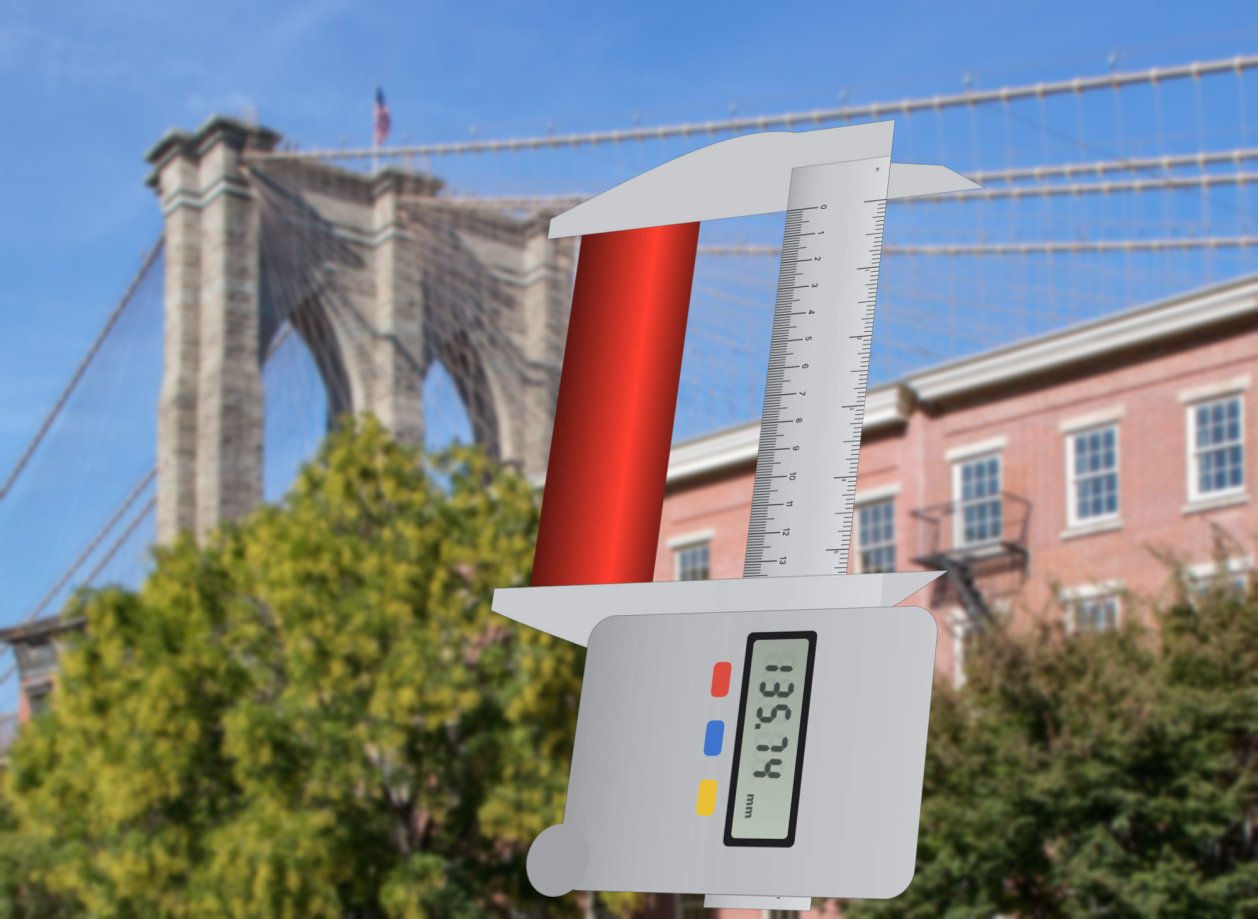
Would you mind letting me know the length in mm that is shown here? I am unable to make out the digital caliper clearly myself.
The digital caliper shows 135.74 mm
